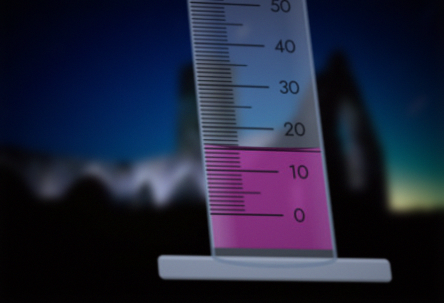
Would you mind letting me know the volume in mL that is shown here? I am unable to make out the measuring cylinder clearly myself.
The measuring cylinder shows 15 mL
